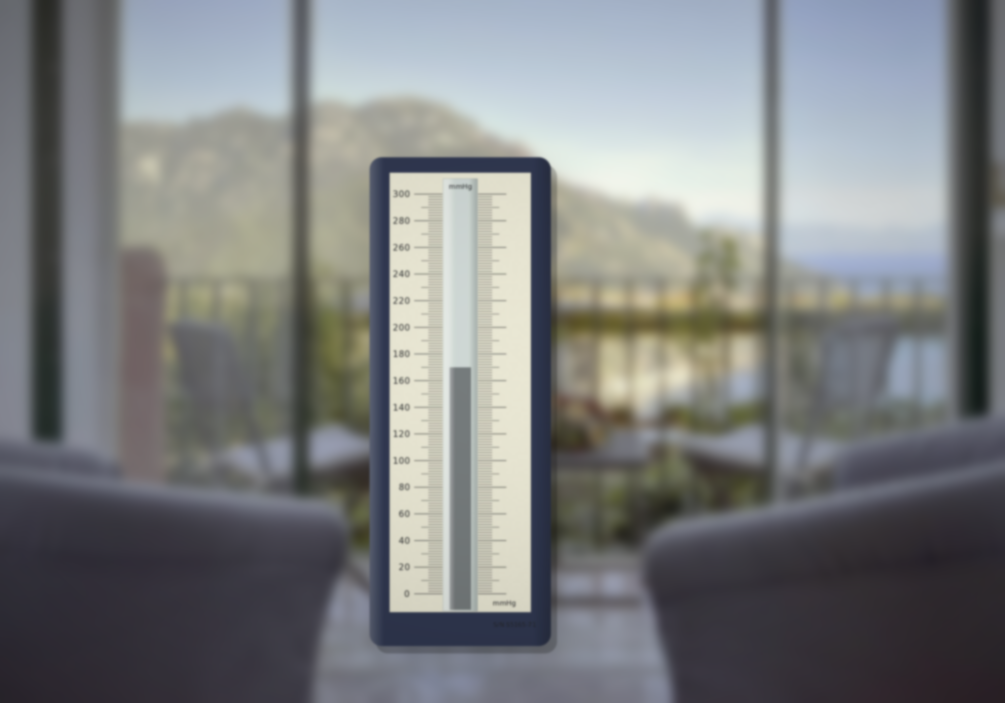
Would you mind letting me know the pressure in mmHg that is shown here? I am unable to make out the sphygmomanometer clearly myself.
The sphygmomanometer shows 170 mmHg
